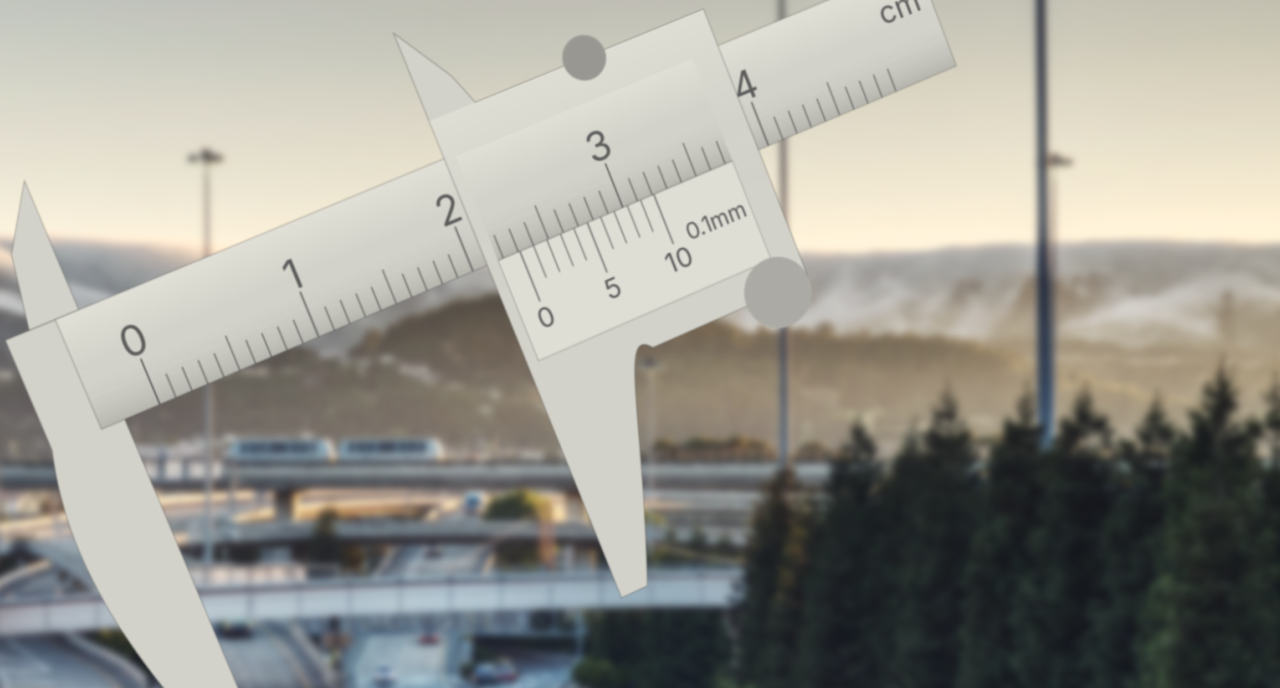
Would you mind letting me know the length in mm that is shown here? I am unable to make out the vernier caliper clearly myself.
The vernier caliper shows 23.1 mm
